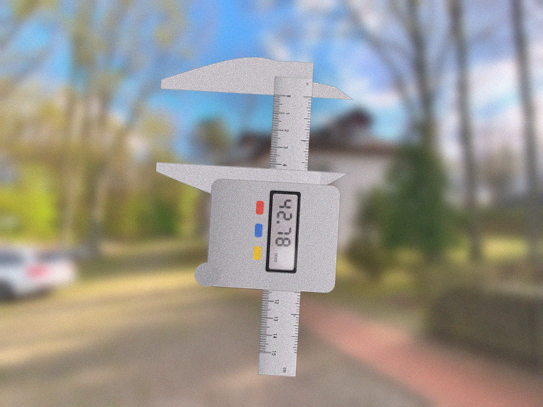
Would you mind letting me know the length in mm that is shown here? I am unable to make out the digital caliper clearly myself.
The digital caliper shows 42.78 mm
